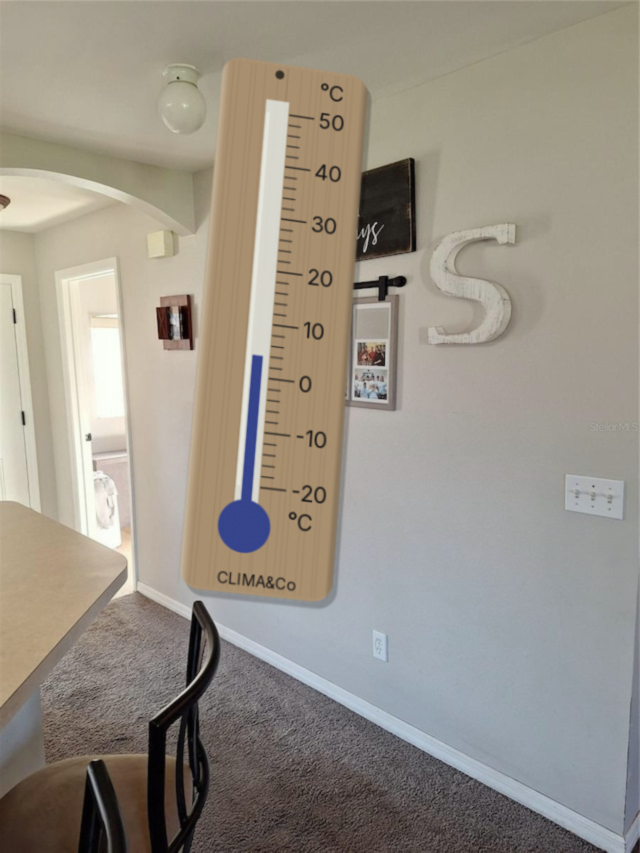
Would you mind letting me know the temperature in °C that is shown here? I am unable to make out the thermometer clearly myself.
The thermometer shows 4 °C
